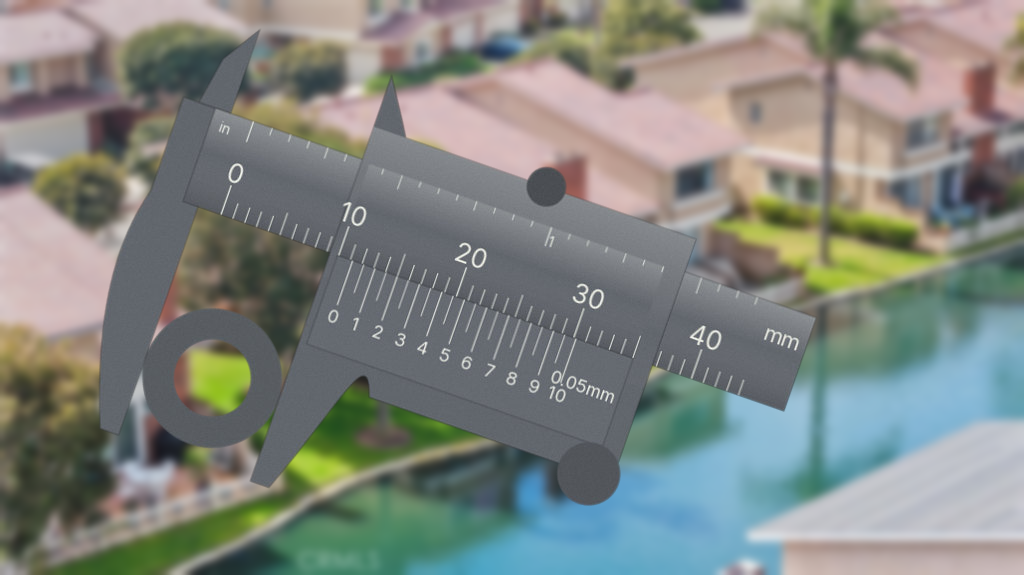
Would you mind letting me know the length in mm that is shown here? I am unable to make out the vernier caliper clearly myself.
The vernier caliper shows 11.2 mm
